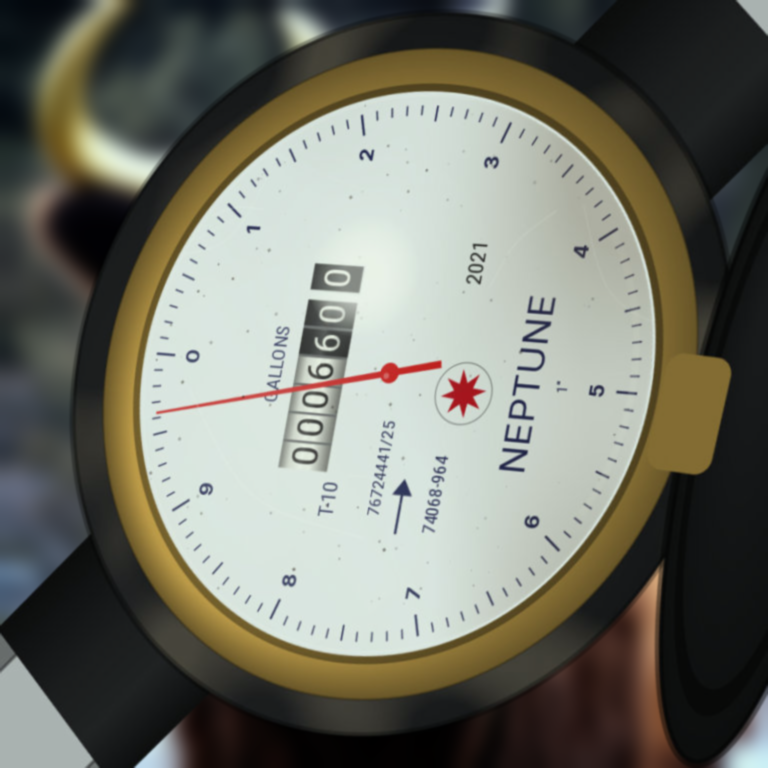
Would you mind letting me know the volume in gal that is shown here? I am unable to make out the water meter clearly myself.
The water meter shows 6599.6 gal
